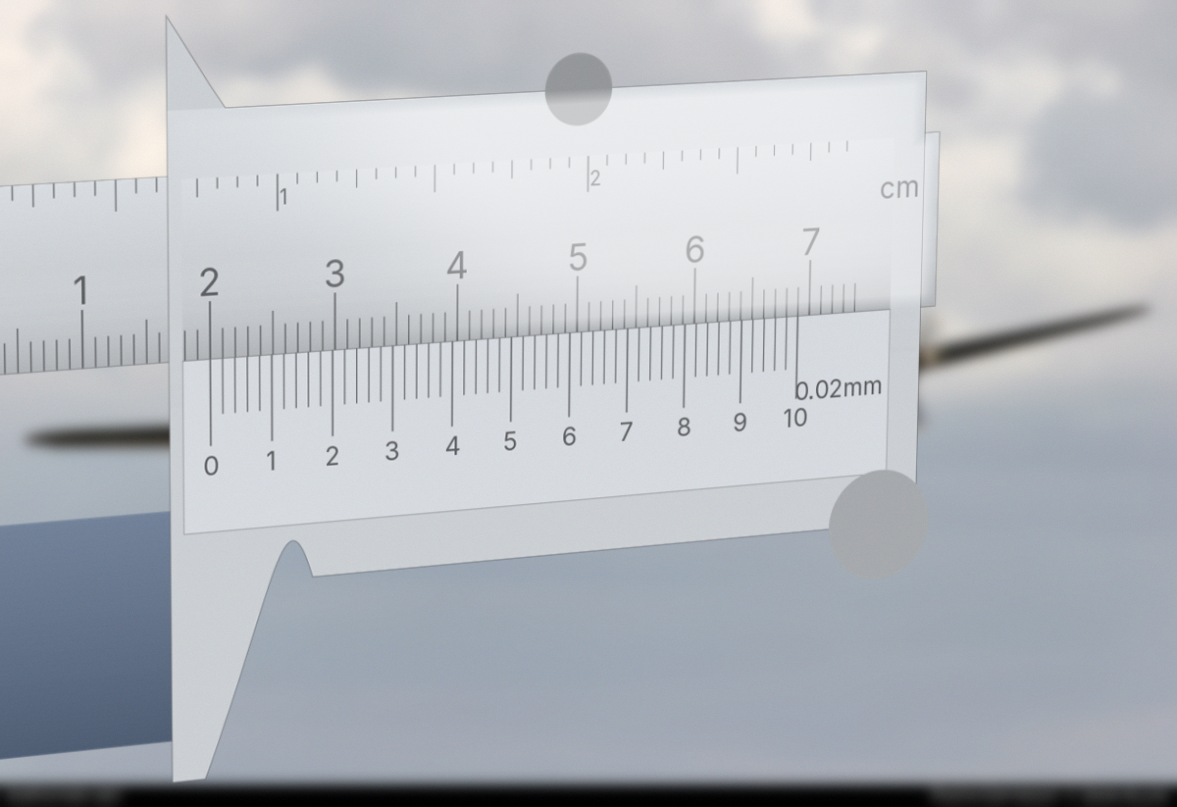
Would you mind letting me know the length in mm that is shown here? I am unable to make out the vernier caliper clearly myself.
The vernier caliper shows 20.0 mm
